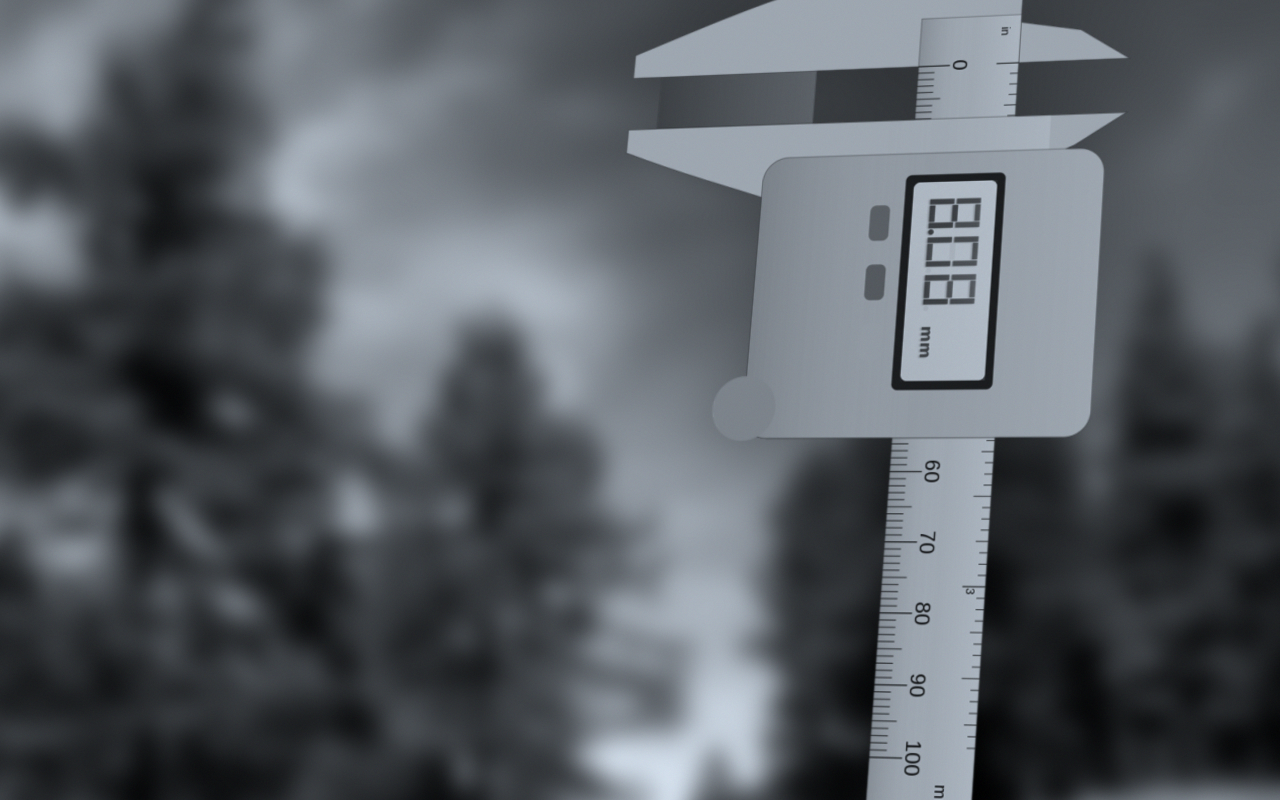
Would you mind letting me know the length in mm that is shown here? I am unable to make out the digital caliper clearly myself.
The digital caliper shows 8.08 mm
